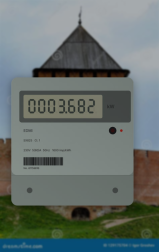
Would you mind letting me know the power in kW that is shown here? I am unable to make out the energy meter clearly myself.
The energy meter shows 3.682 kW
